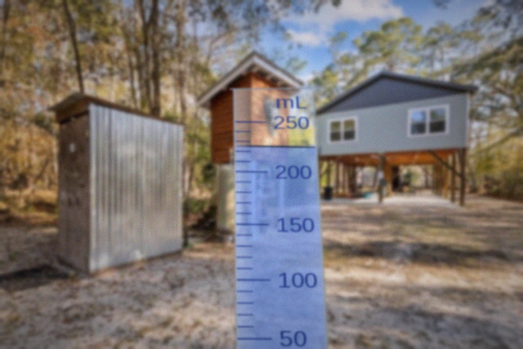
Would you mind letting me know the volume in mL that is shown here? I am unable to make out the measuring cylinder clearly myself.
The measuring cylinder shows 225 mL
